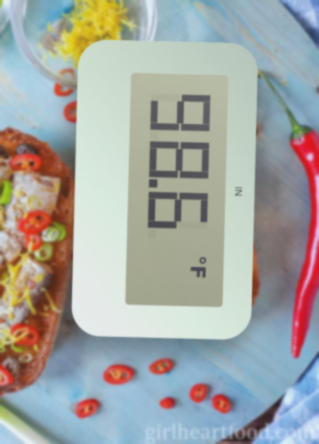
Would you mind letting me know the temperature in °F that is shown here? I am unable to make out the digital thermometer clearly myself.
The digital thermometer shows 98.6 °F
